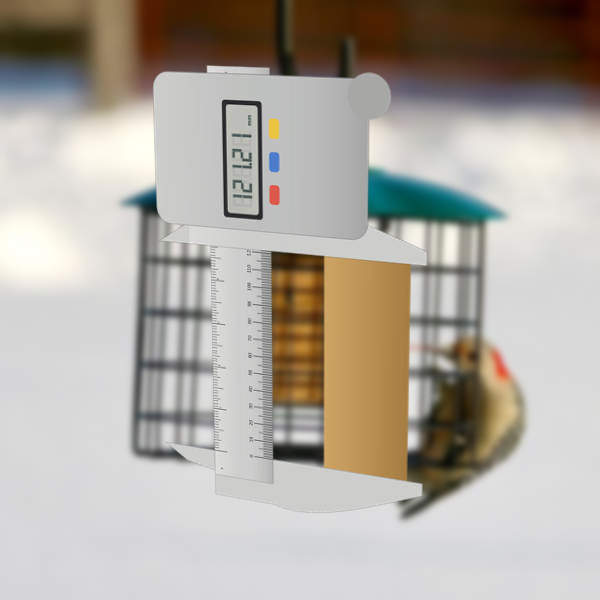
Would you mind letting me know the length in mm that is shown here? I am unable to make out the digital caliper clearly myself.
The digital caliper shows 121.21 mm
